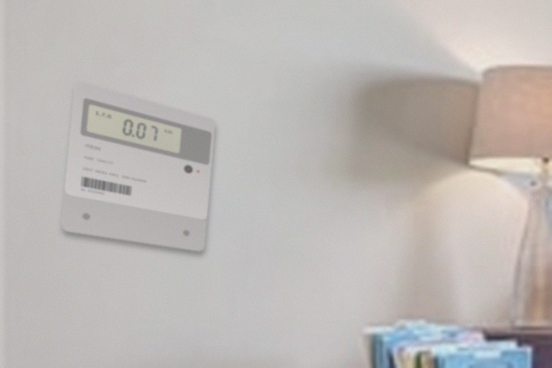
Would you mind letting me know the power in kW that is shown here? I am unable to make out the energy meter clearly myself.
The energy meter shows 0.07 kW
